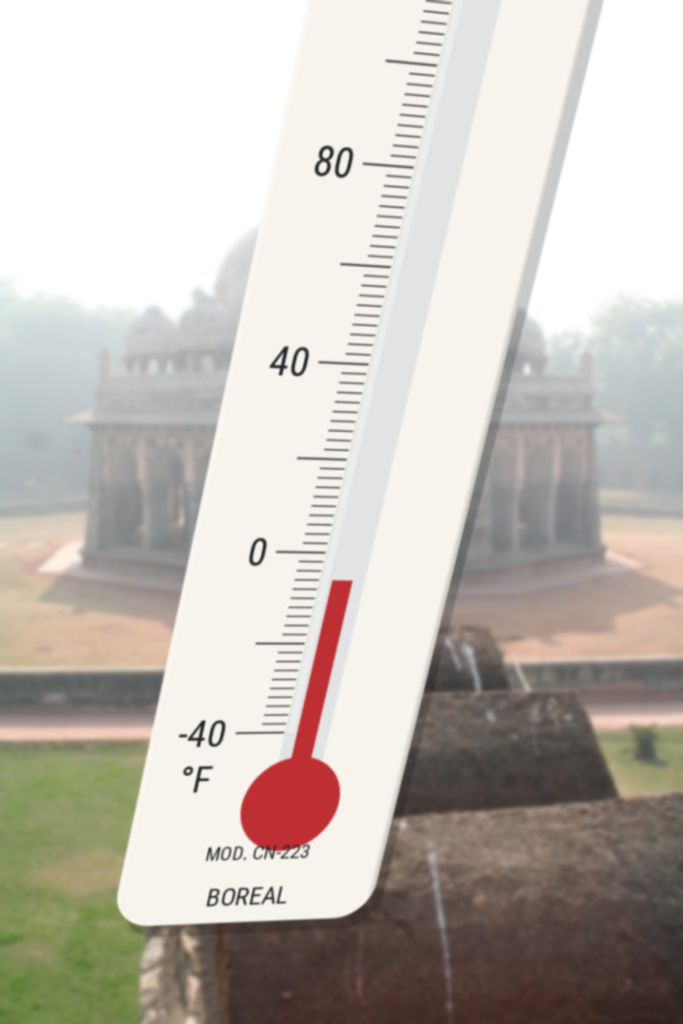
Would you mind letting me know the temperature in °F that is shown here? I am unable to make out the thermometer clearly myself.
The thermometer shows -6 °F
